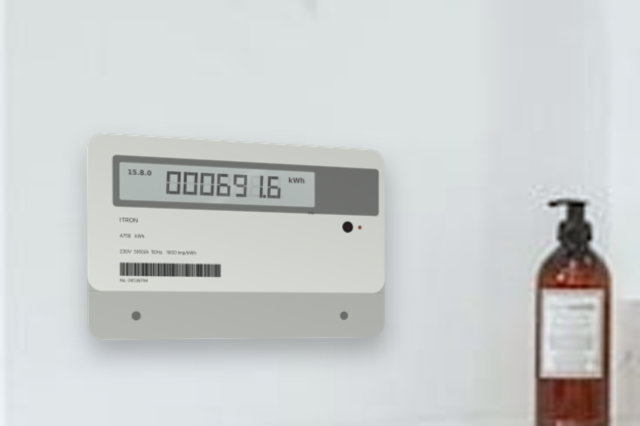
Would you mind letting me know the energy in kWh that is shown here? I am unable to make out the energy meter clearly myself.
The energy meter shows 691.6 kWh
